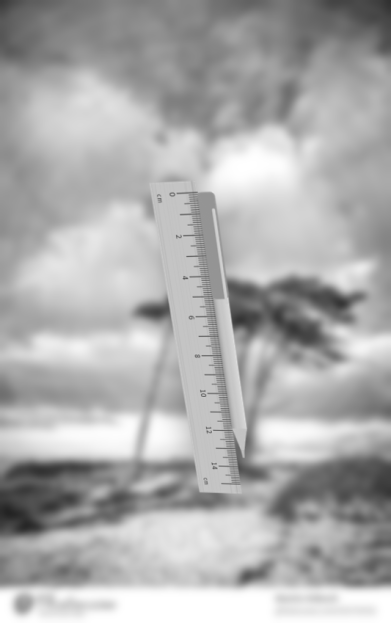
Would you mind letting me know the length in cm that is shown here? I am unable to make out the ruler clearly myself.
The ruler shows 13.5 cm
